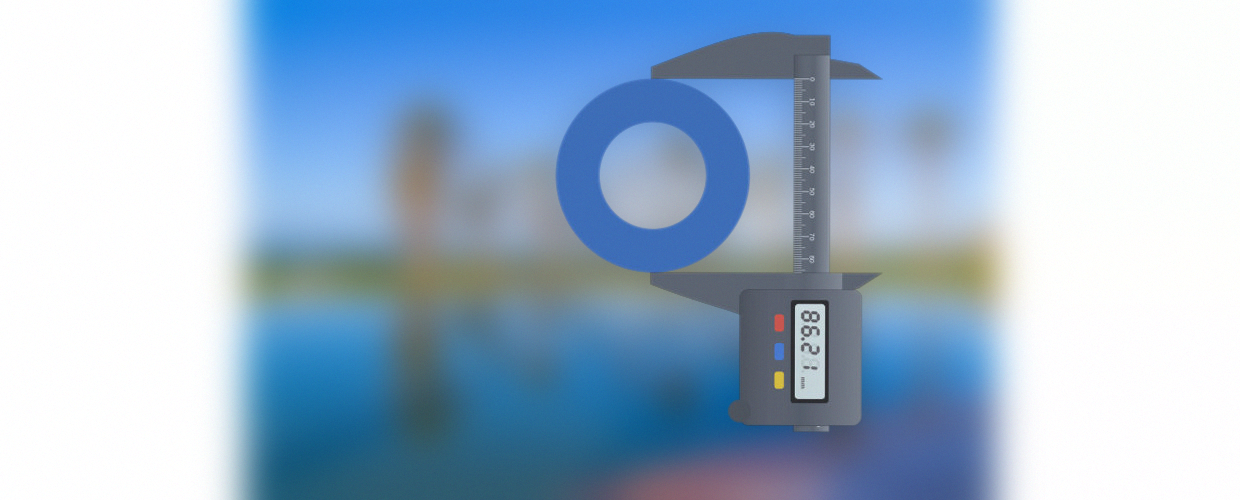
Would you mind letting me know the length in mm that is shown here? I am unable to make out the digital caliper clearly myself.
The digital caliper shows 86.21 mm
